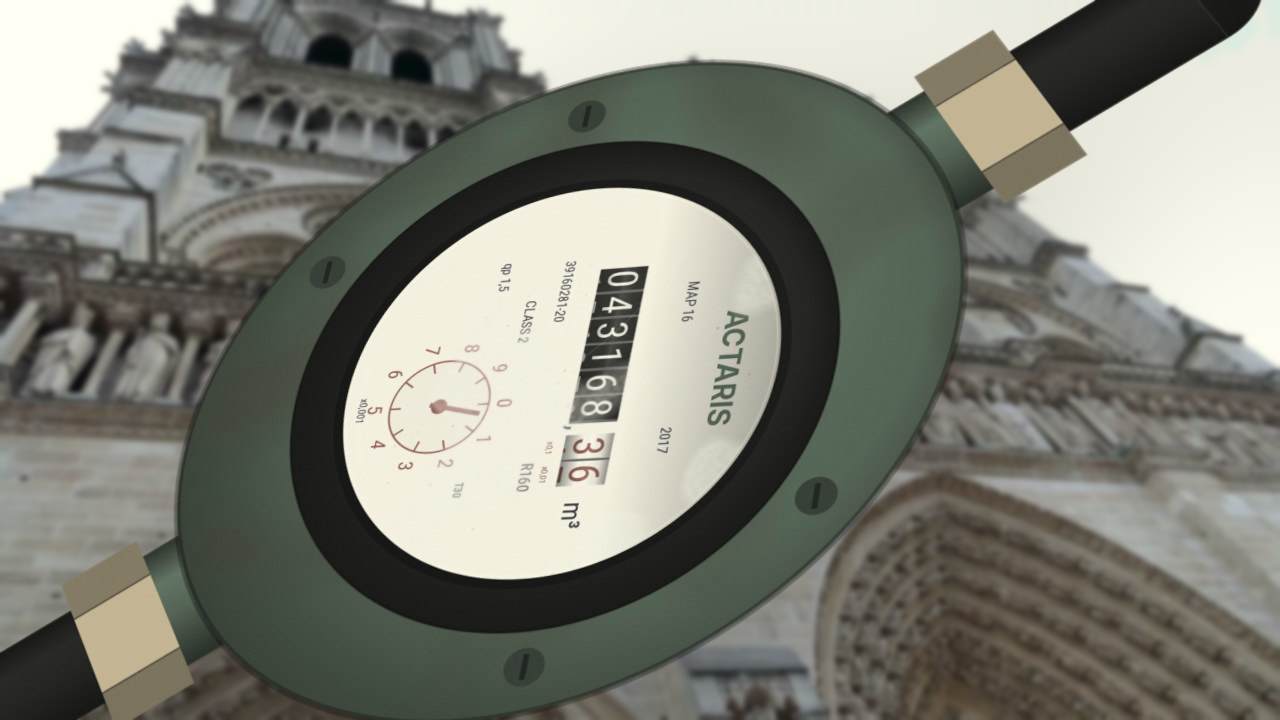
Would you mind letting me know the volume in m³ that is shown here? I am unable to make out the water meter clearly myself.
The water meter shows 43168.360 m³
